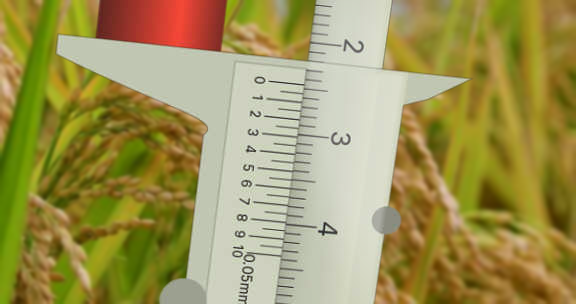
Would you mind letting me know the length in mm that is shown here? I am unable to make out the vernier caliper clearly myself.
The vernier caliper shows 24.6 mm
